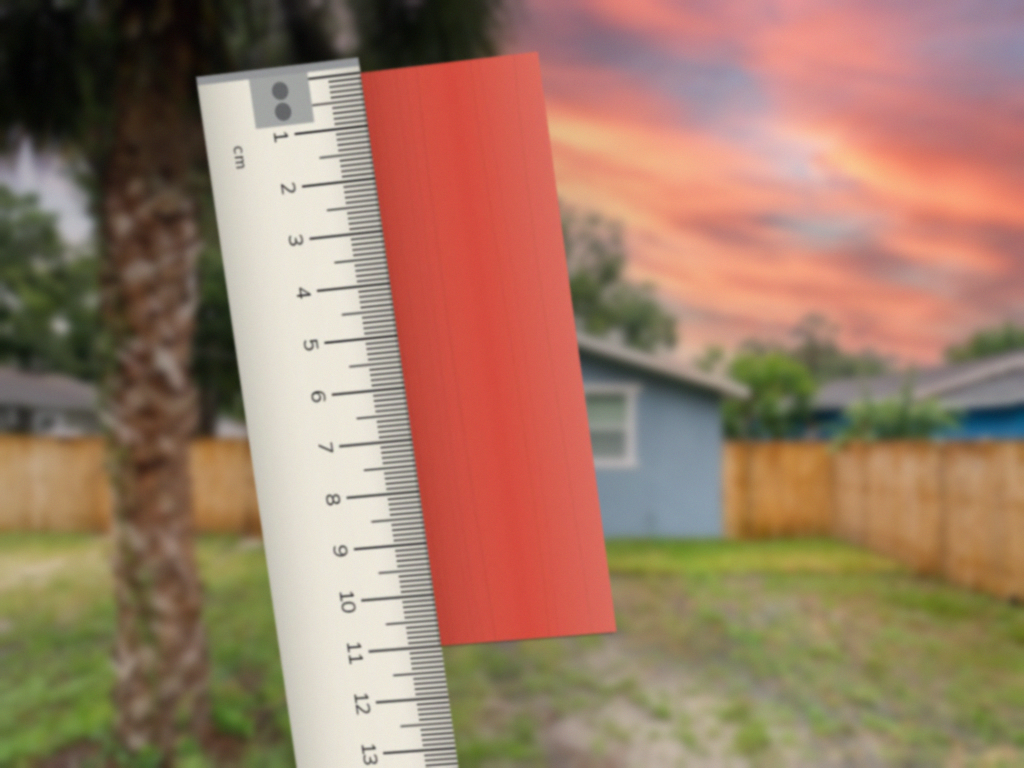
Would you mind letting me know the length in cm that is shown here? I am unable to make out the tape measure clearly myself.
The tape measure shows 11 cm
